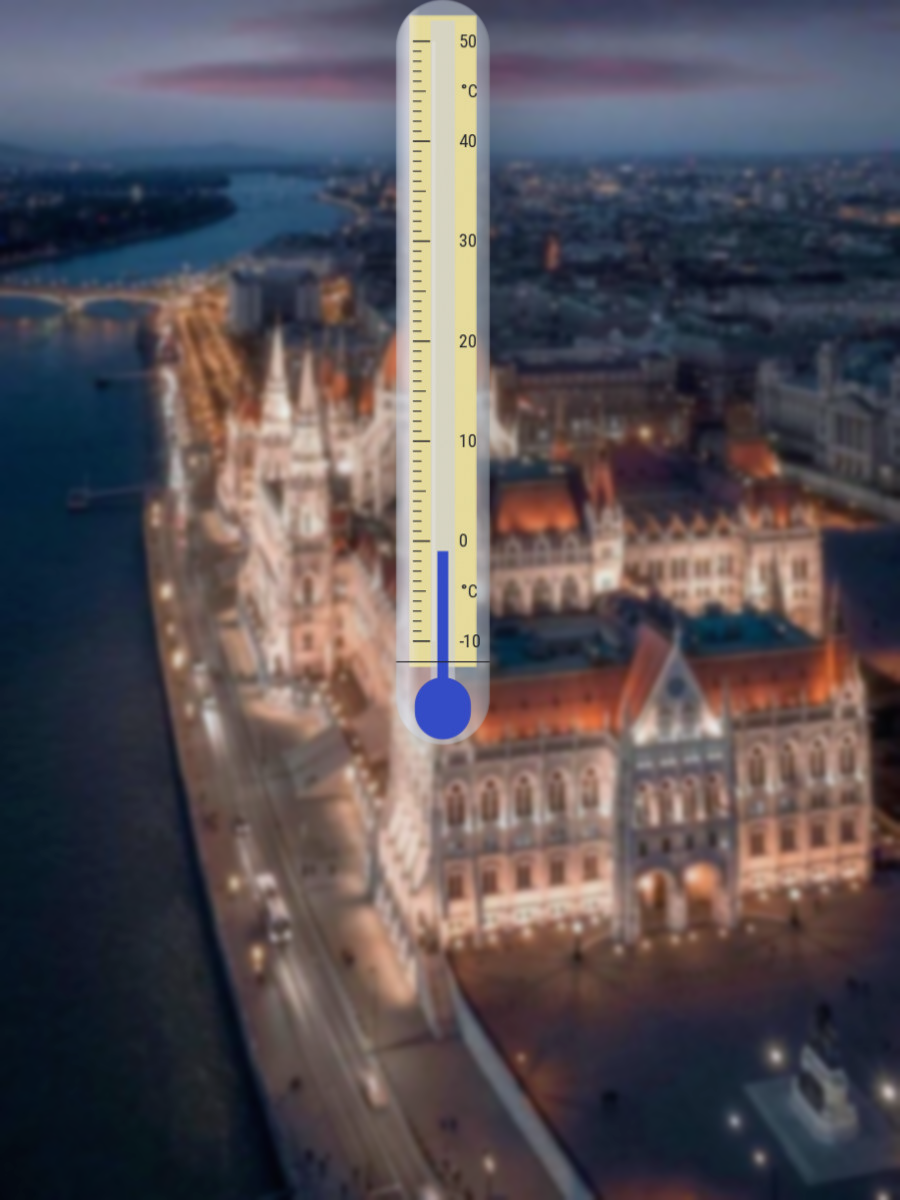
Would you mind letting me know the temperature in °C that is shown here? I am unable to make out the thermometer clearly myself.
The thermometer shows -1 °C
